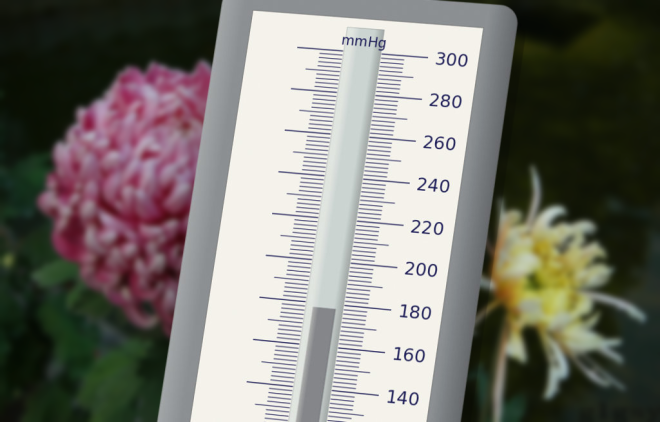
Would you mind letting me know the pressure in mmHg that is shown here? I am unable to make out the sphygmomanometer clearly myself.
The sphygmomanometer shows 178 mmHg
